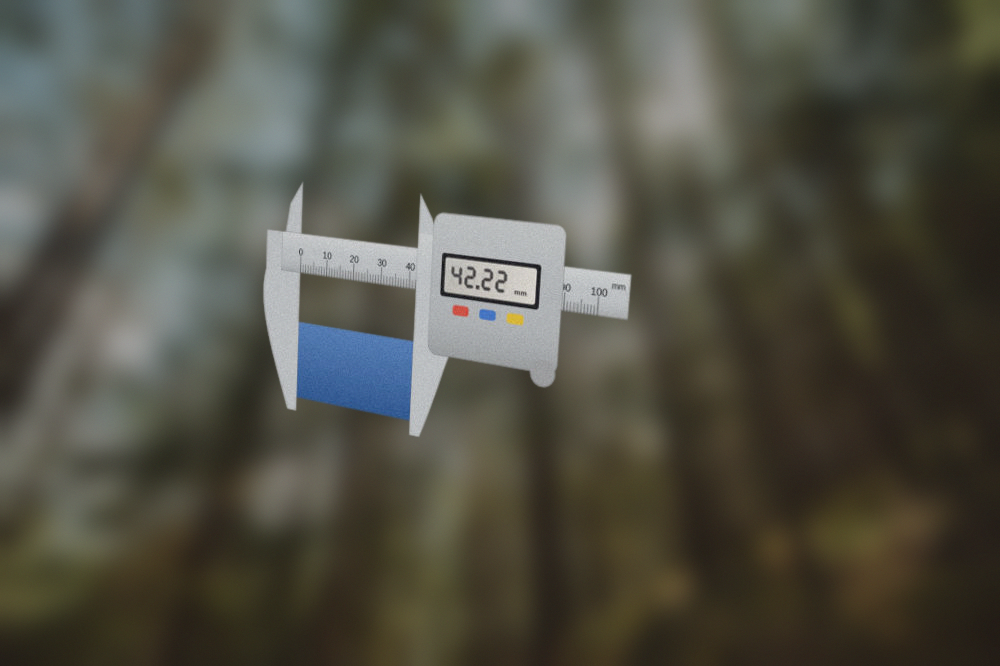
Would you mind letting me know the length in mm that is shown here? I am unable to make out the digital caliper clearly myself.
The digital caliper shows 42.22 mm
